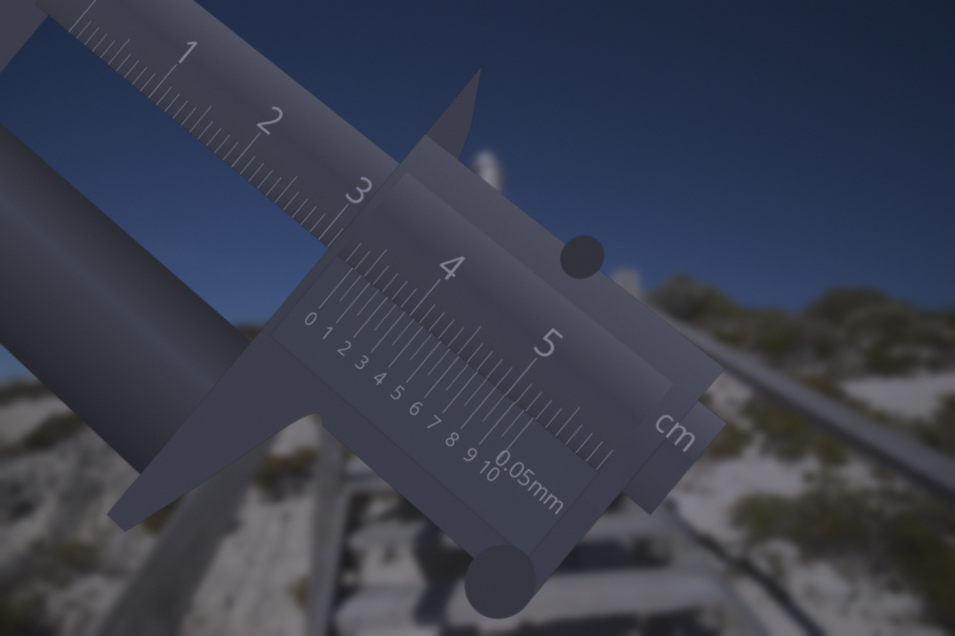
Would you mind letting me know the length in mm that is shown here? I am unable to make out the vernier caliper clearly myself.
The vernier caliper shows 33.8 mm
